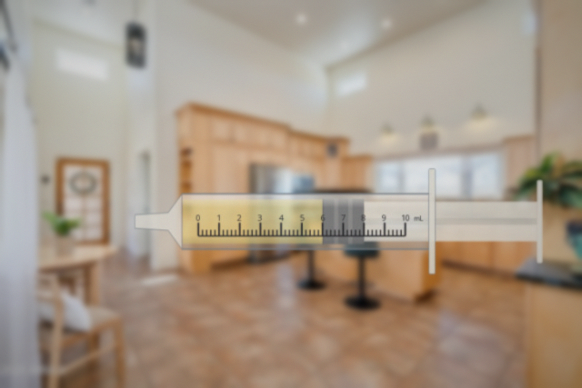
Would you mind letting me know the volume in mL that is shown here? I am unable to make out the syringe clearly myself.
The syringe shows 6 mL
